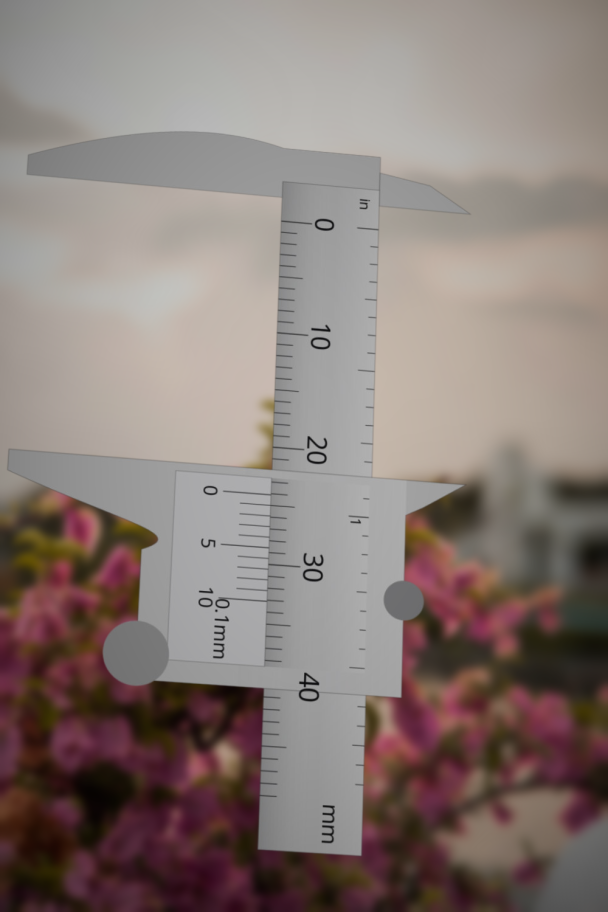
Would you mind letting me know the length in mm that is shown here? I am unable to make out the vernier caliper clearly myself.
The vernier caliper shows 24.1 mm
